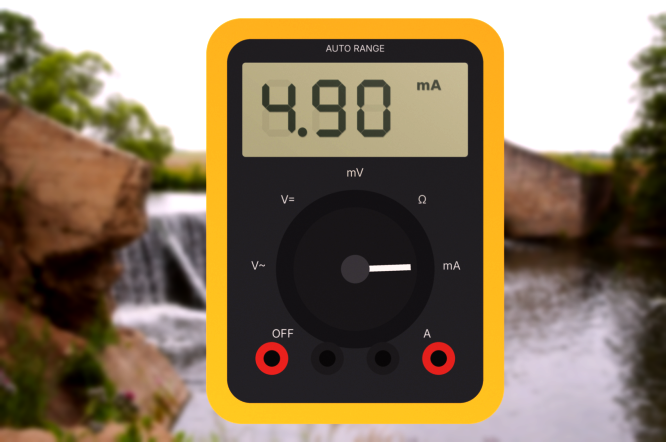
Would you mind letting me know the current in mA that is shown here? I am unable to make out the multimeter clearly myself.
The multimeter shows 4.90 mA
